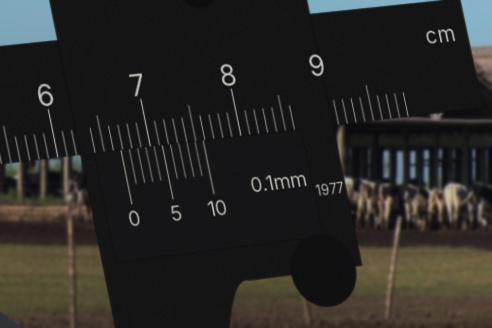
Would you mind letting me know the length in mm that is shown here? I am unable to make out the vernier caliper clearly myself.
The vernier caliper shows 66.8 mm
